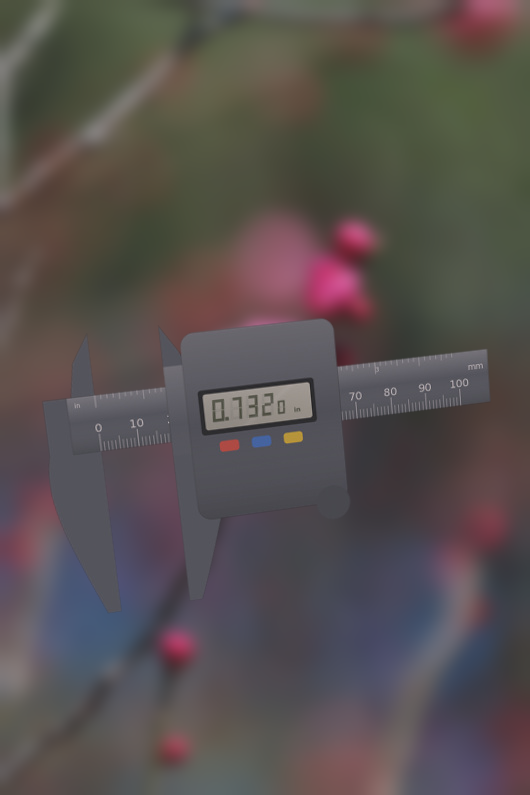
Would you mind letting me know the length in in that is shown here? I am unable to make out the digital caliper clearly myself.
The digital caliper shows 0.7320 in
